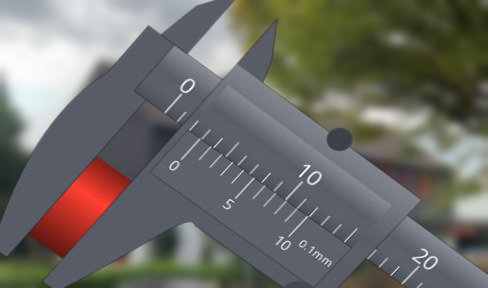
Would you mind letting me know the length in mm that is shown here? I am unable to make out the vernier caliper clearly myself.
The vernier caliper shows 2.9 mm
